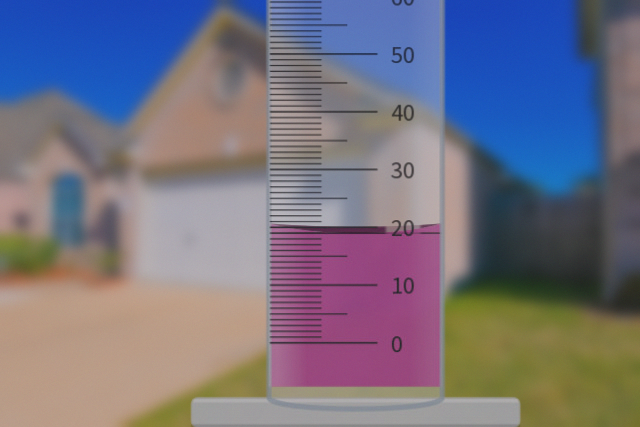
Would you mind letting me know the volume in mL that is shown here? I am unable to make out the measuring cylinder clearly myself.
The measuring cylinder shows 19 mL
